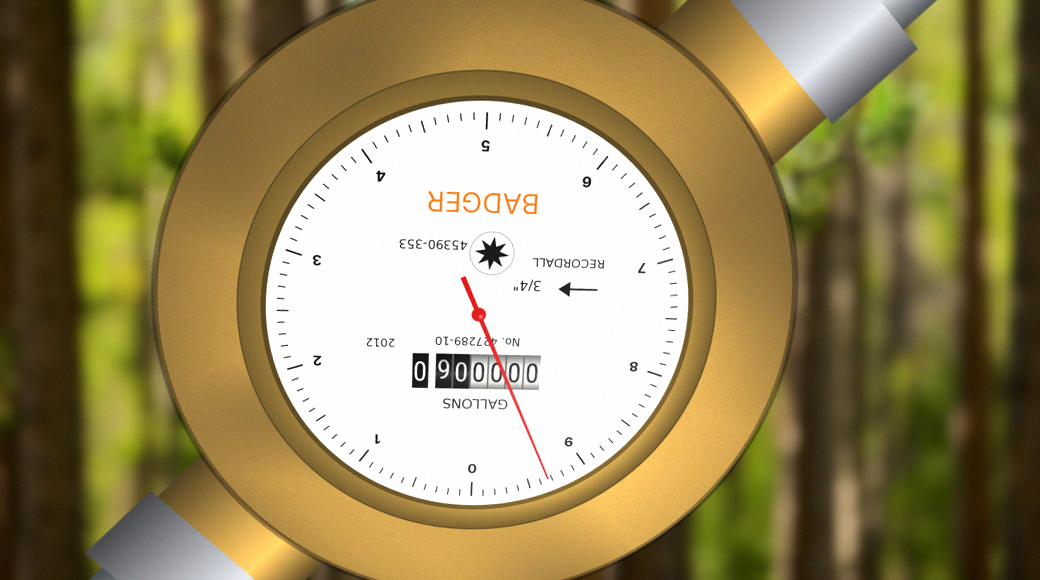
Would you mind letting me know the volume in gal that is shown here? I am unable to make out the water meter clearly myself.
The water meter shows 59.3 gal
